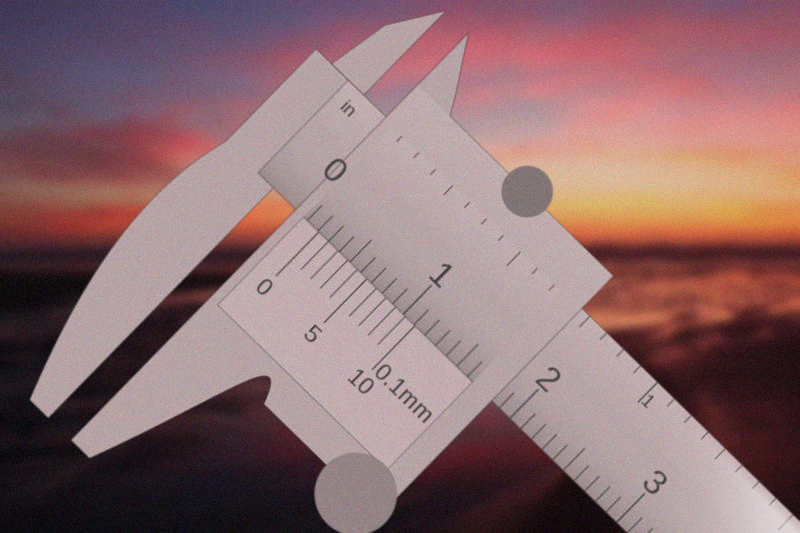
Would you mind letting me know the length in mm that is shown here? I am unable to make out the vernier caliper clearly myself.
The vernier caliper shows 2.1 mm
